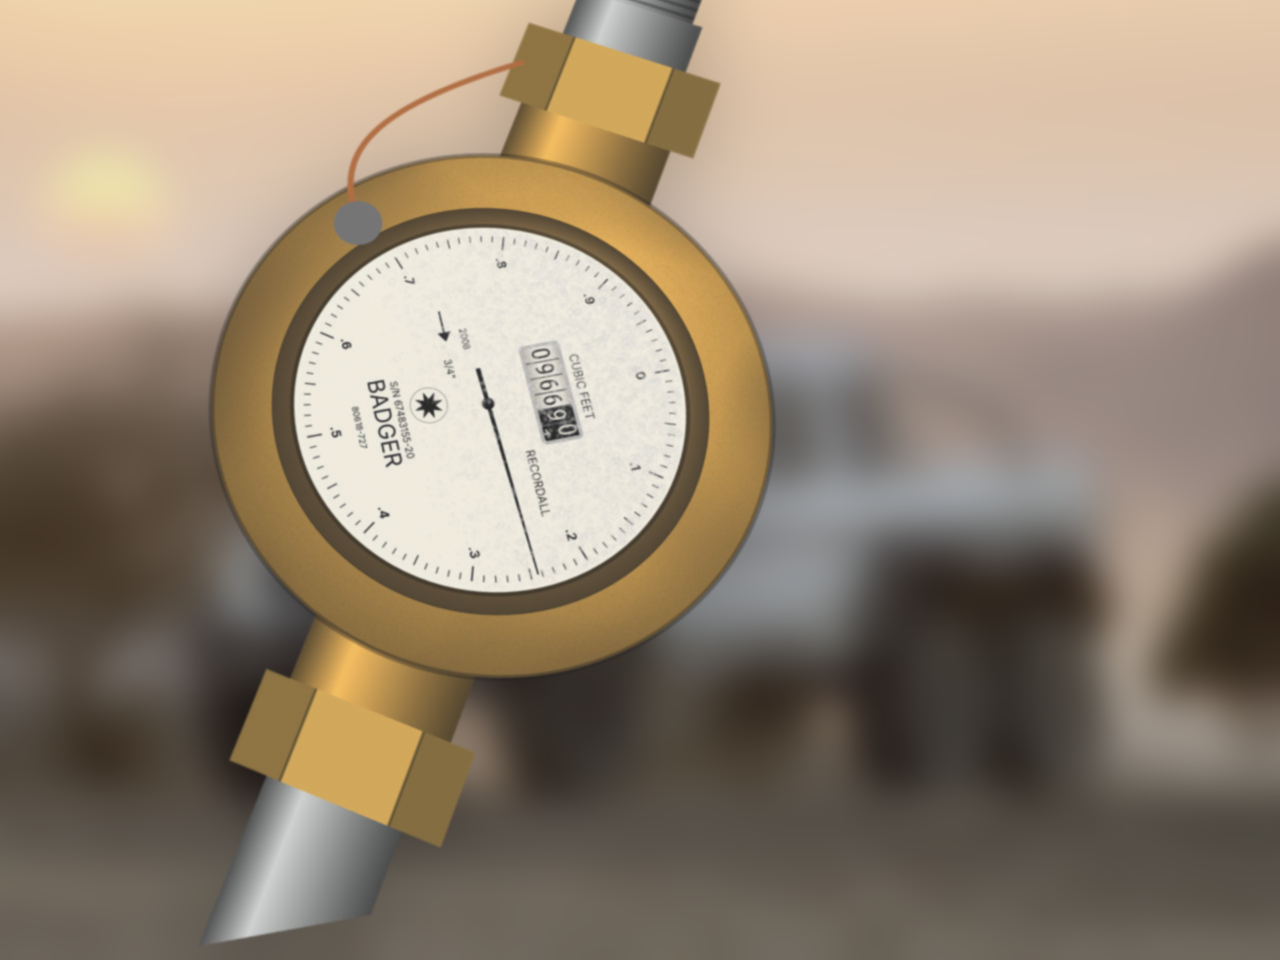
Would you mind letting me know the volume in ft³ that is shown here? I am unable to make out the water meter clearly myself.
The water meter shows 96690.24 ft³
